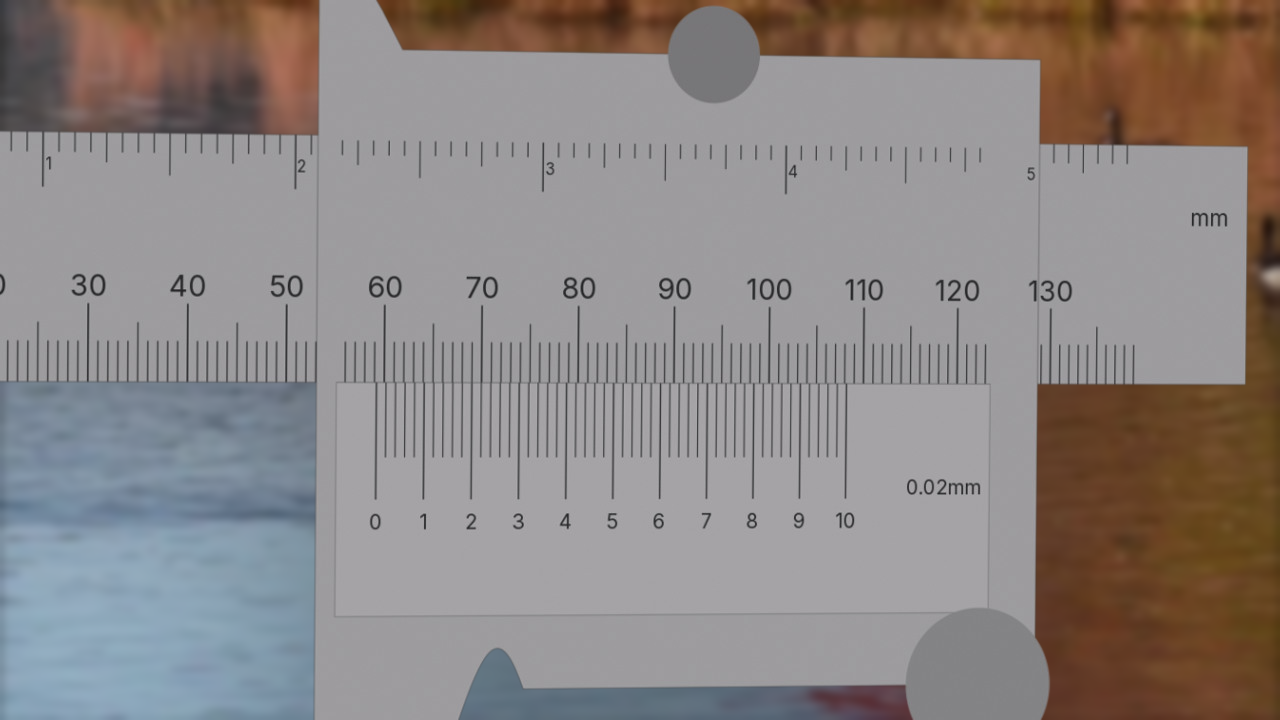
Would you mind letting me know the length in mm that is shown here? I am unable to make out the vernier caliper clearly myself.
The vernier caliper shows 59.2 mm
